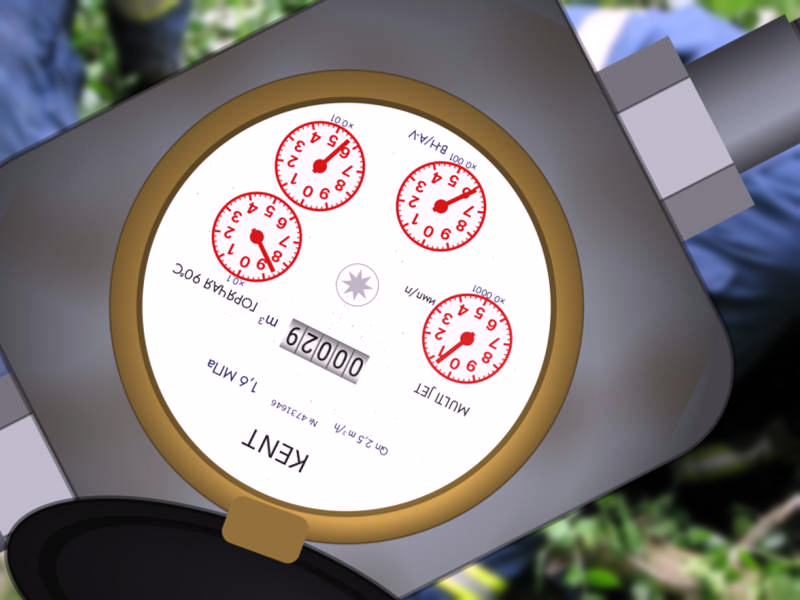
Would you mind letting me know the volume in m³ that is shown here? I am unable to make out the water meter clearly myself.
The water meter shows 29.8560 m³
